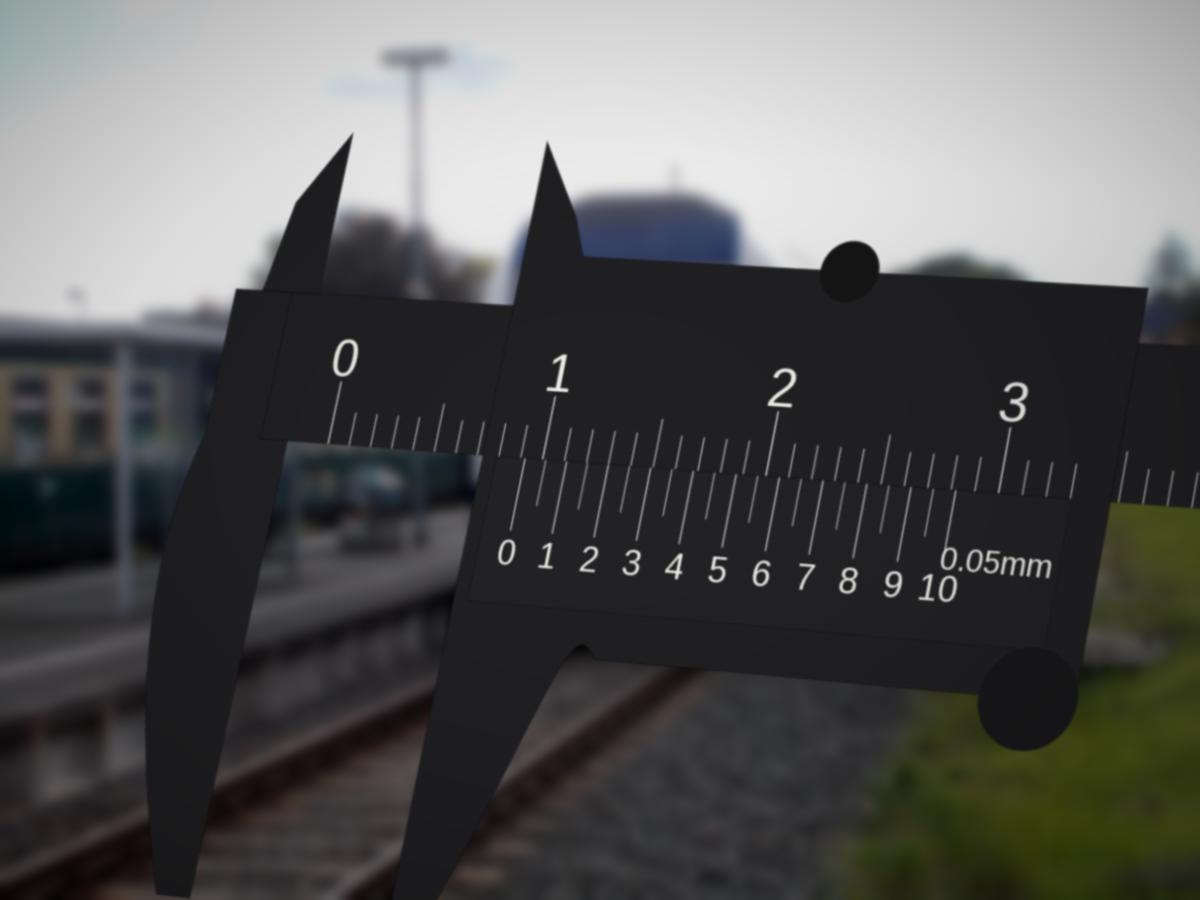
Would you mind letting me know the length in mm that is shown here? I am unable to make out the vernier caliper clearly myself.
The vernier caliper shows 9.2 mm
